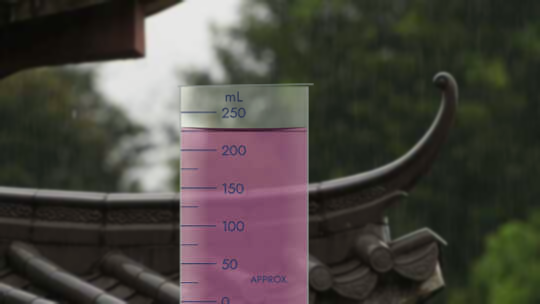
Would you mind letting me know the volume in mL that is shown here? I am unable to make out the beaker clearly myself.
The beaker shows 225 mL
